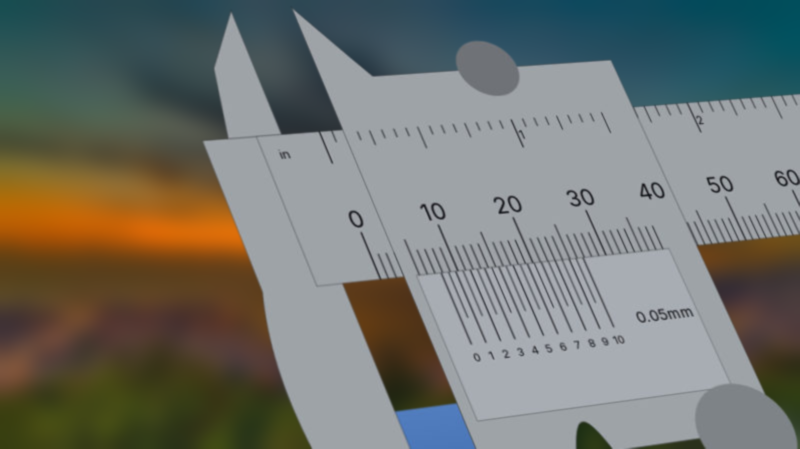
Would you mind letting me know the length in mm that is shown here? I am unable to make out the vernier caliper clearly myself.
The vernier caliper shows 7.8 mm
